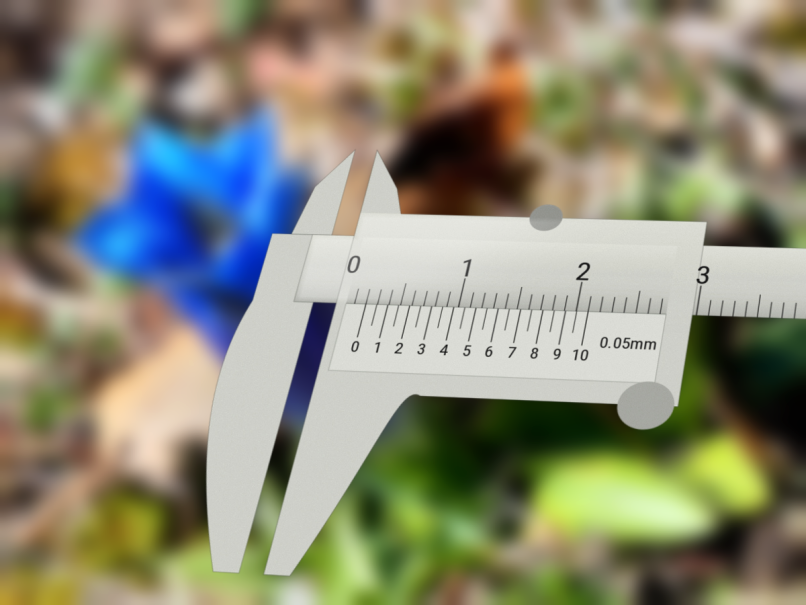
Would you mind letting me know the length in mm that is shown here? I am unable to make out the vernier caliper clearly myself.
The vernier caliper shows 2.0 mm
